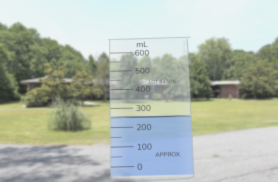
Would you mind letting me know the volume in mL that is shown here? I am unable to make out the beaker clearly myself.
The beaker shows 250 mL
